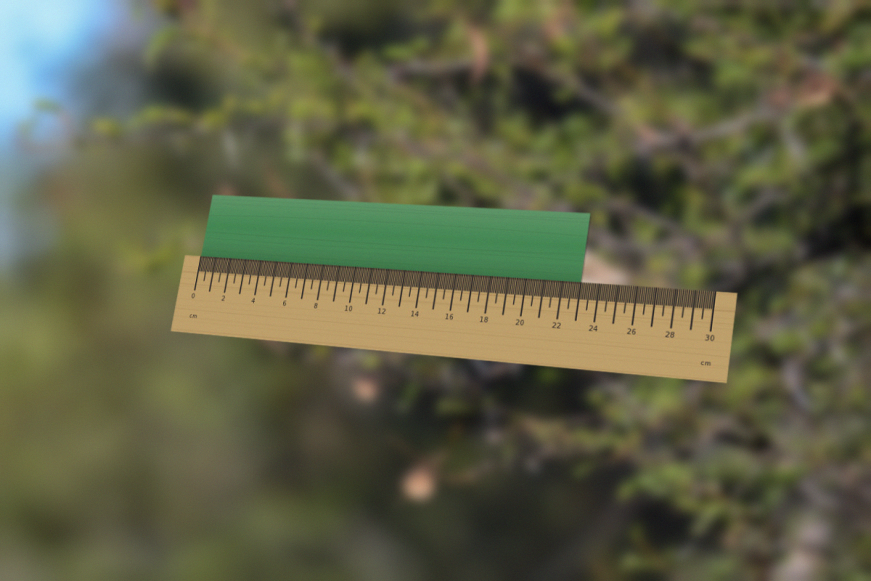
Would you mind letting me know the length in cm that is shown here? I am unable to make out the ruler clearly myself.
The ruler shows 23 cm
